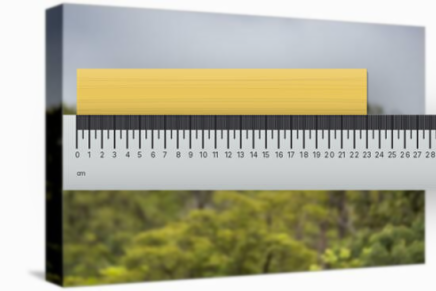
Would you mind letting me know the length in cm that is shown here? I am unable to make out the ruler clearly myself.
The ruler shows 23 cm
